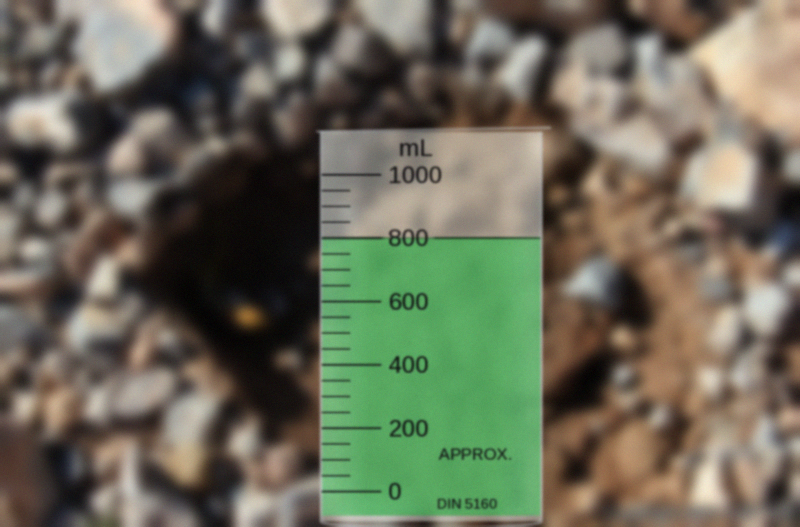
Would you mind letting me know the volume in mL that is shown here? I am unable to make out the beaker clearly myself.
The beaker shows 800 mL
